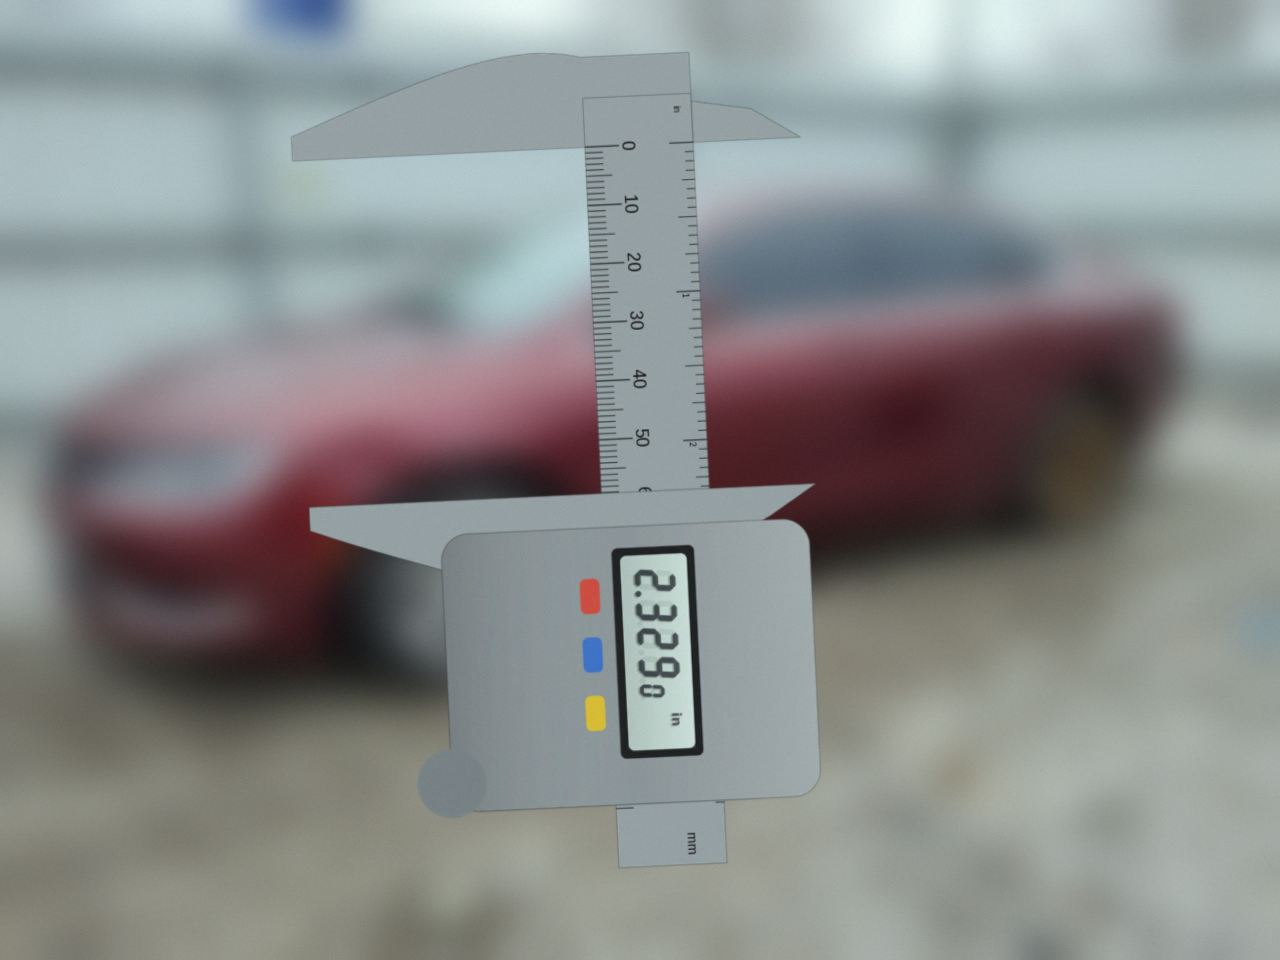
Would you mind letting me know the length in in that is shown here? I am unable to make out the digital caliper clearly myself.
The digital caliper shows 2.3290 in
